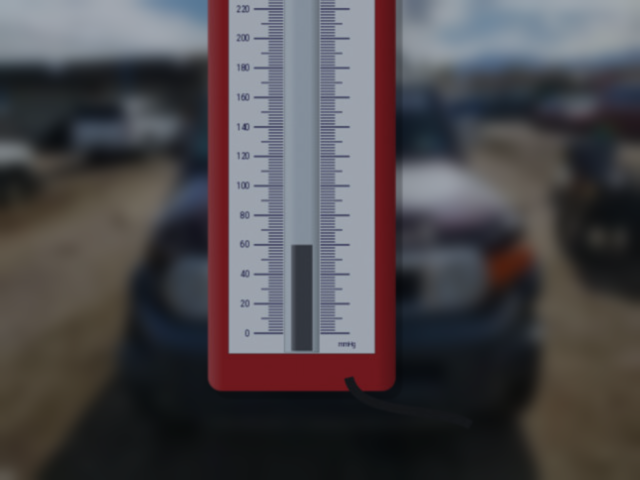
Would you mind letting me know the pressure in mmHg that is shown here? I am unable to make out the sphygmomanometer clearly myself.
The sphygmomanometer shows 60 mmHg
